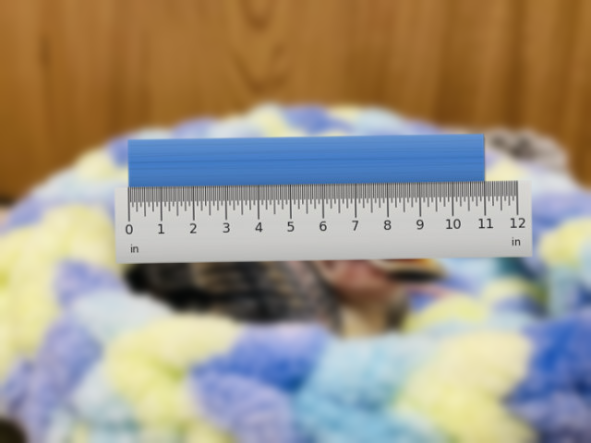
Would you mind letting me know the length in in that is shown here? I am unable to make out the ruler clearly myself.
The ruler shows 11 in
